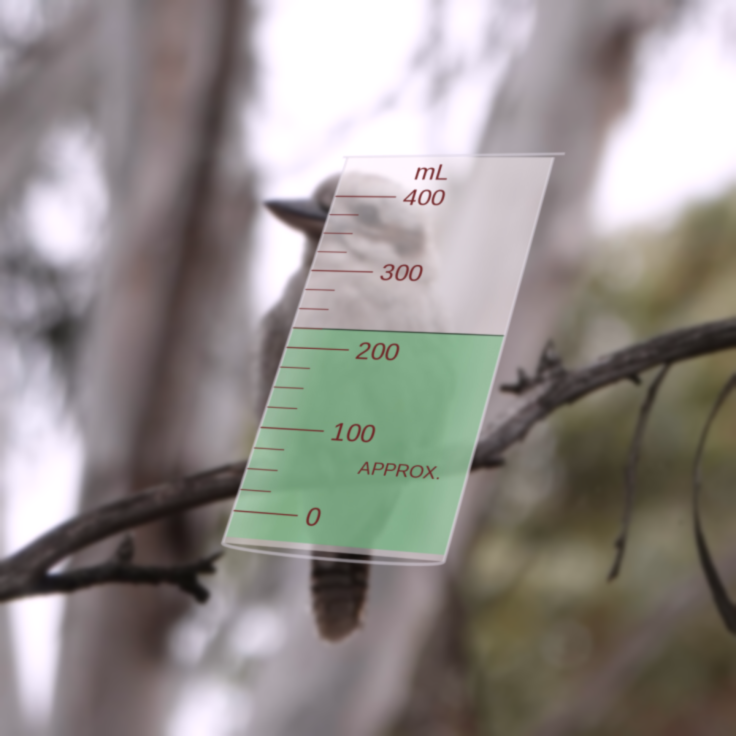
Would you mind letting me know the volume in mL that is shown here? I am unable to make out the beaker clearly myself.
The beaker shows 225 mL
